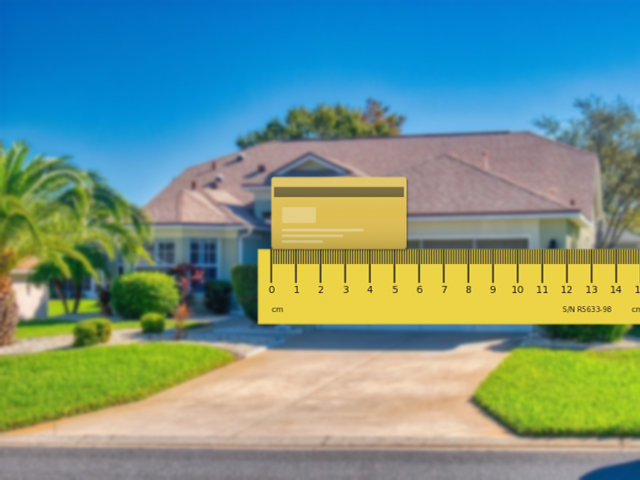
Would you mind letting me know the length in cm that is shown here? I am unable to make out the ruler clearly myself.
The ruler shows 5.5 cm
